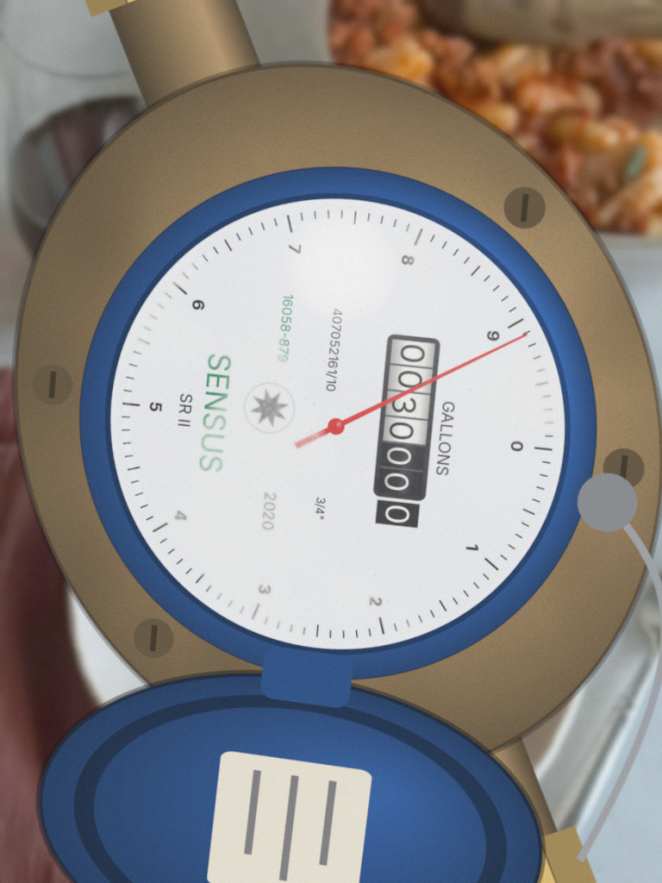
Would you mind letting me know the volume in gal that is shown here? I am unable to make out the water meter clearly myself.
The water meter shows 29999.1 gal
